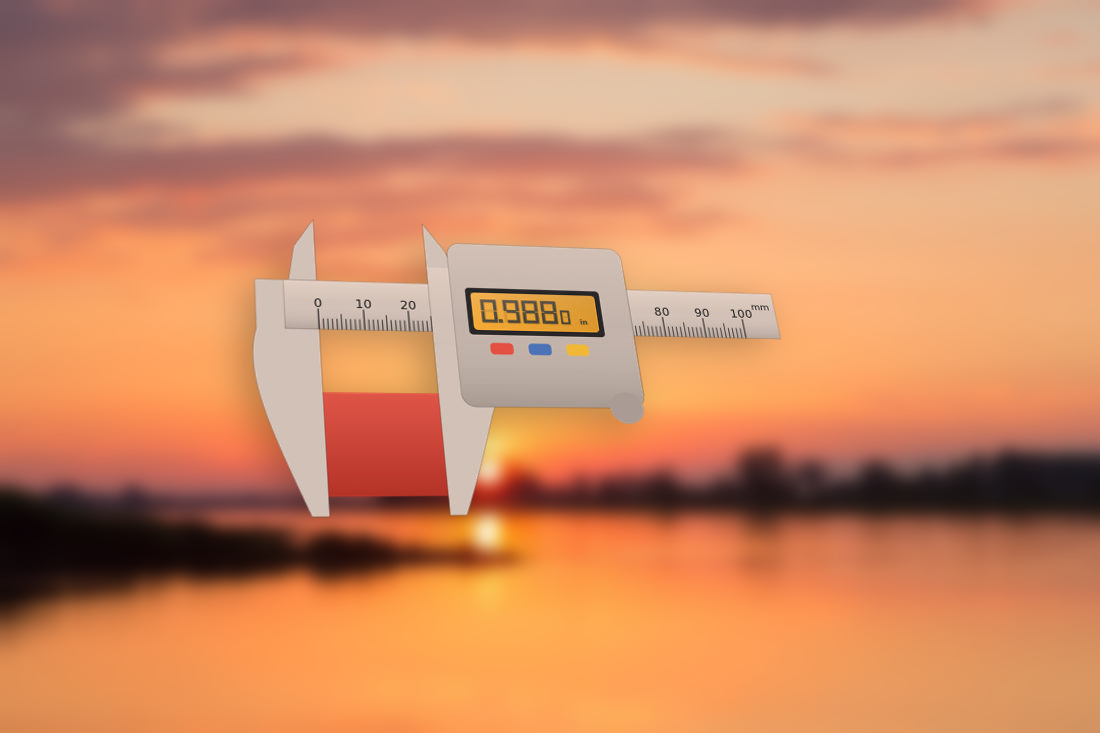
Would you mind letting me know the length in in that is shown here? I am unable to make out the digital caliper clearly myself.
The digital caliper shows 0.9880 in
